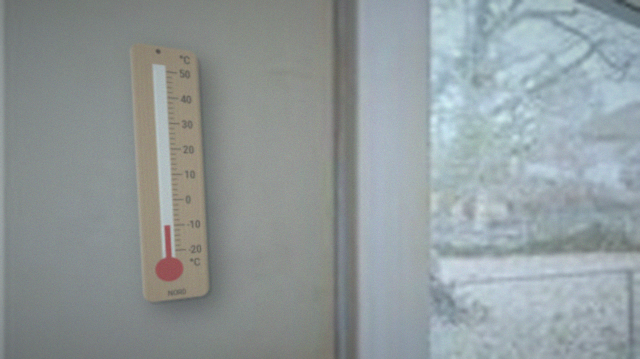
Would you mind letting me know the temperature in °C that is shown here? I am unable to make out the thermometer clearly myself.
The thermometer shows -10 °C
